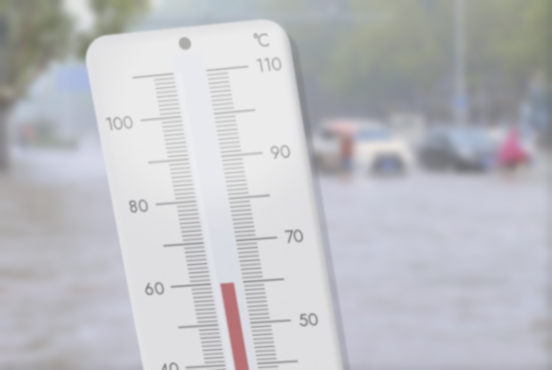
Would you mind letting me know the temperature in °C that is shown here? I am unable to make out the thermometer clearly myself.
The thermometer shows 60 °C
